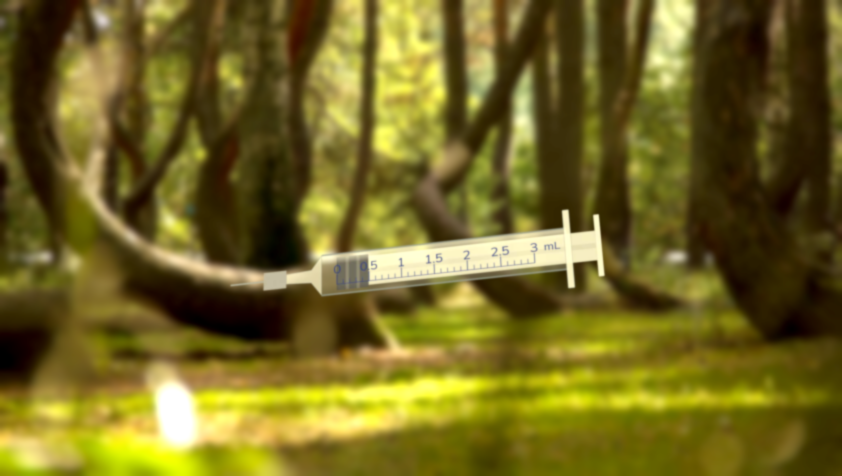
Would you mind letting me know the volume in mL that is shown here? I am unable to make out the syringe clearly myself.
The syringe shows 0 mL
